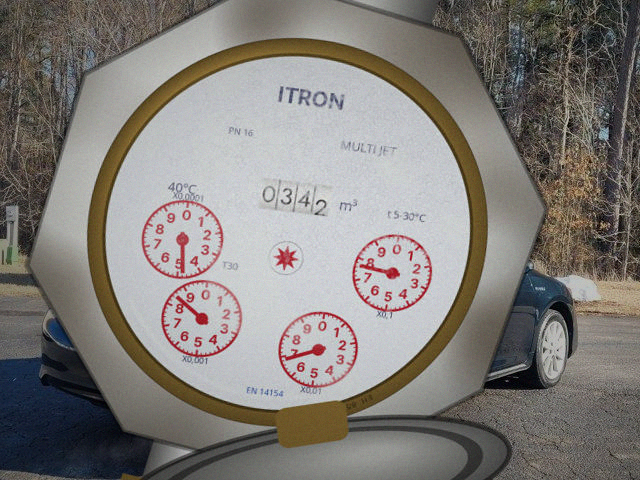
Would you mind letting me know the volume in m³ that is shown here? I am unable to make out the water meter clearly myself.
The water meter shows 341.7684 m³
